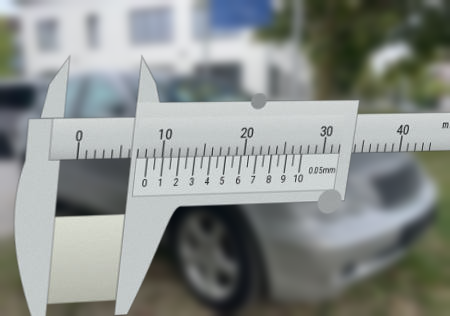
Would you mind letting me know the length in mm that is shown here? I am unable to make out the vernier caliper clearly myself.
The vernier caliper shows 8.2 mm
